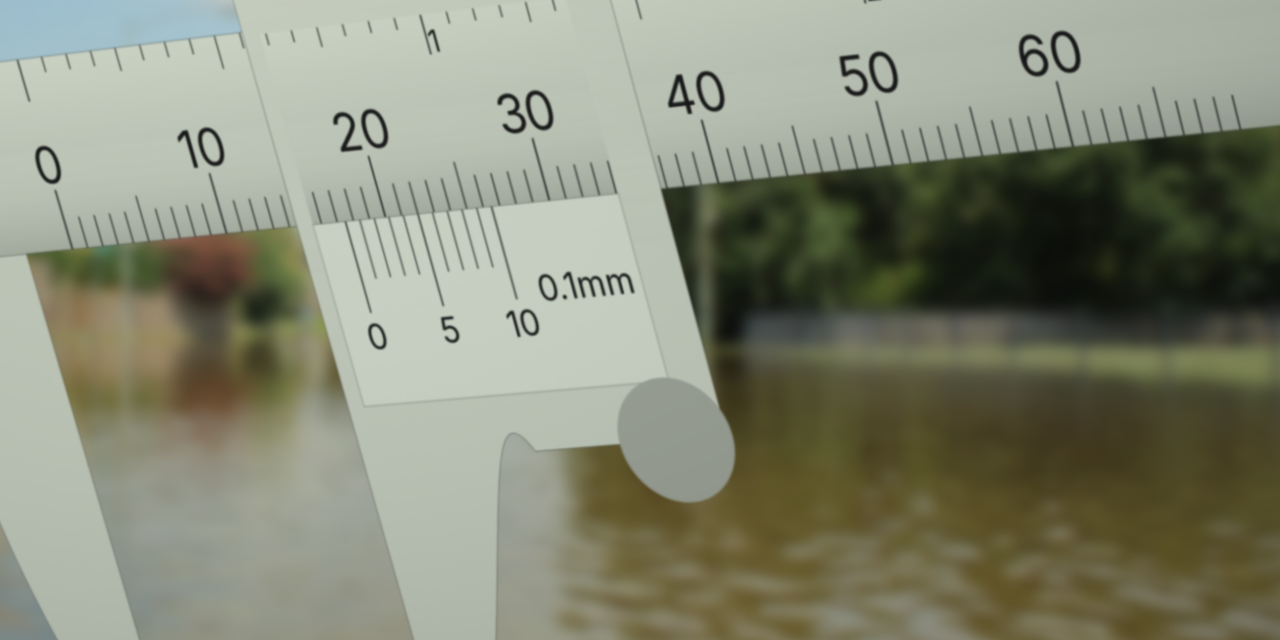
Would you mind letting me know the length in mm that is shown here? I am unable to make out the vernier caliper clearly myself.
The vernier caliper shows 17.5 mm
